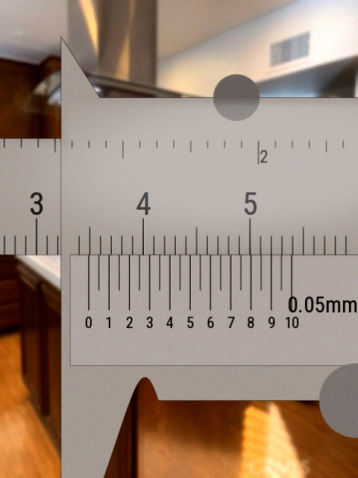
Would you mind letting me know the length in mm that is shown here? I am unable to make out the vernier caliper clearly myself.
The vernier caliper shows 34.9 mm
